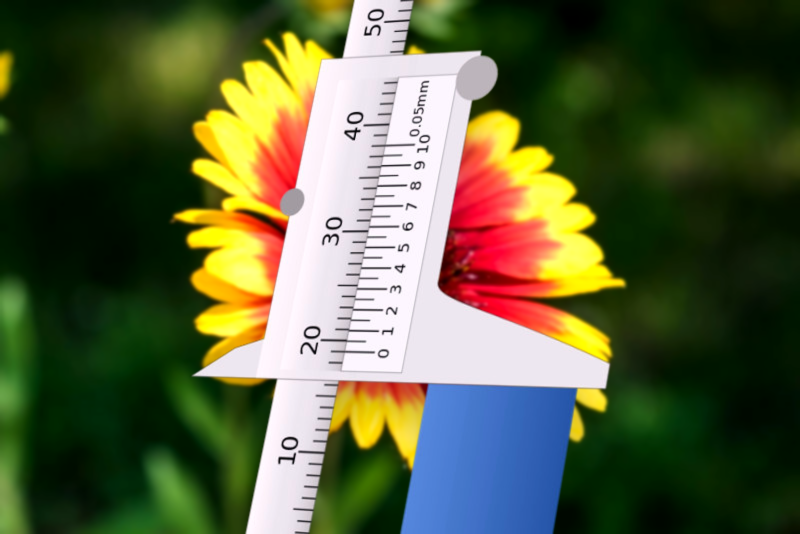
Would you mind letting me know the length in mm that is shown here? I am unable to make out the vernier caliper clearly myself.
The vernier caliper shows 19.0 mm
